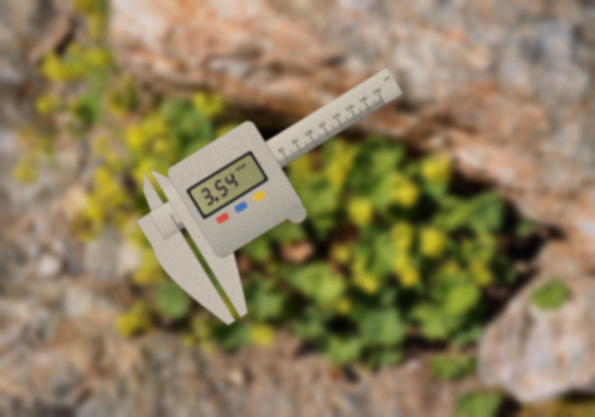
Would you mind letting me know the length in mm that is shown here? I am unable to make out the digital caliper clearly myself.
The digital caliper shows 3.54 mm
